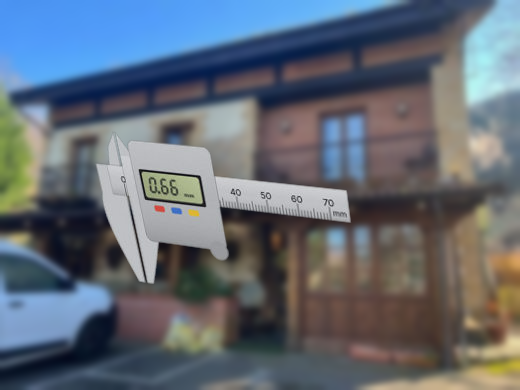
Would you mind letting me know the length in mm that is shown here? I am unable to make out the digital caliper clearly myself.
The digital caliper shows 0.66 mm
